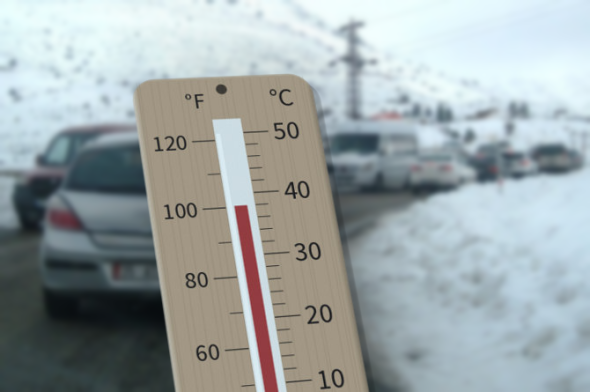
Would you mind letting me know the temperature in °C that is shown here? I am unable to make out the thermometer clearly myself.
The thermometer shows 38 °C
